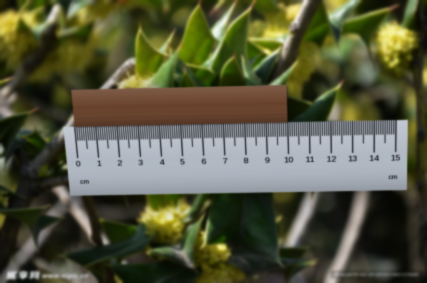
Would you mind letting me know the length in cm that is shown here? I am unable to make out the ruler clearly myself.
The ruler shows 10 cm
